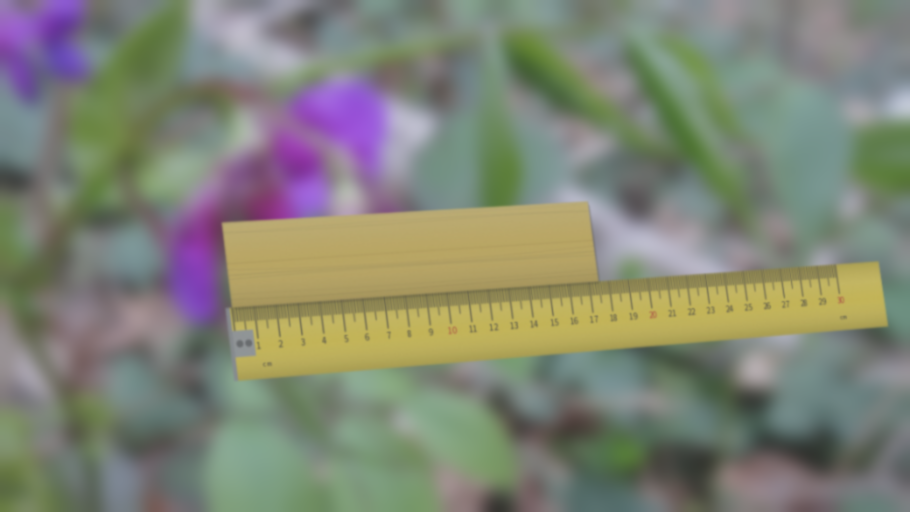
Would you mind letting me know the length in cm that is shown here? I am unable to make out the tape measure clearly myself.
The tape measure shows 17.5 cm
